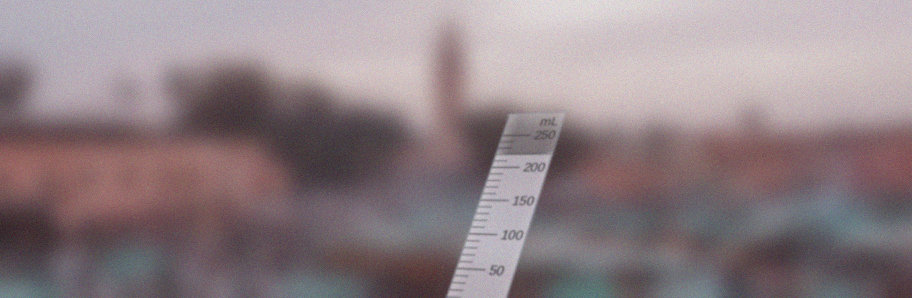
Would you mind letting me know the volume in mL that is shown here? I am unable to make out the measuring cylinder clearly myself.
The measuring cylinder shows 220 mL
